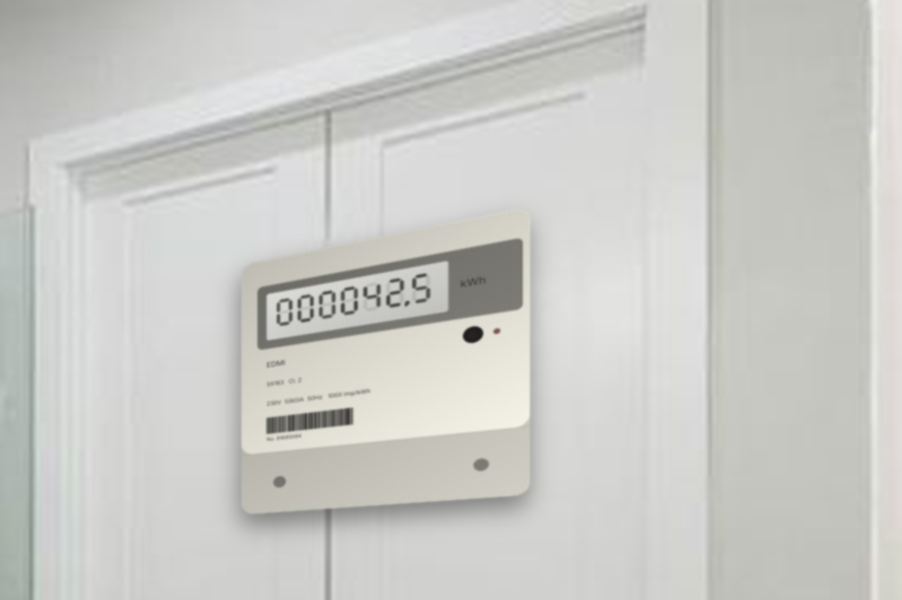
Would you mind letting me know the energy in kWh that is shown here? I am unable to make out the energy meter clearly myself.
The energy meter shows 42.5 kWh
